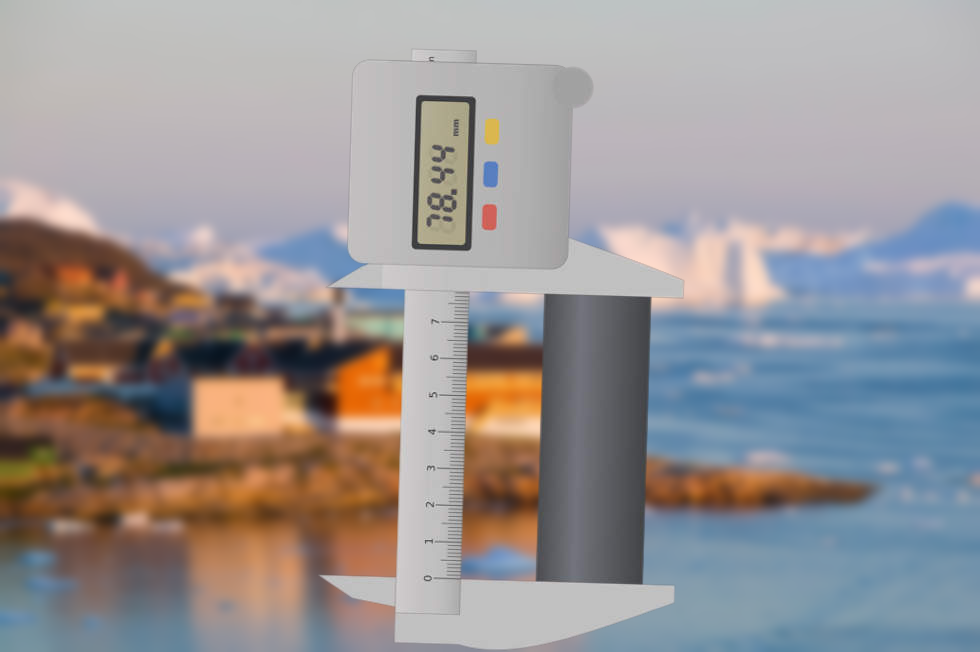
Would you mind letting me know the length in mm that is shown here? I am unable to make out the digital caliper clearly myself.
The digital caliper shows 78.44 mm
